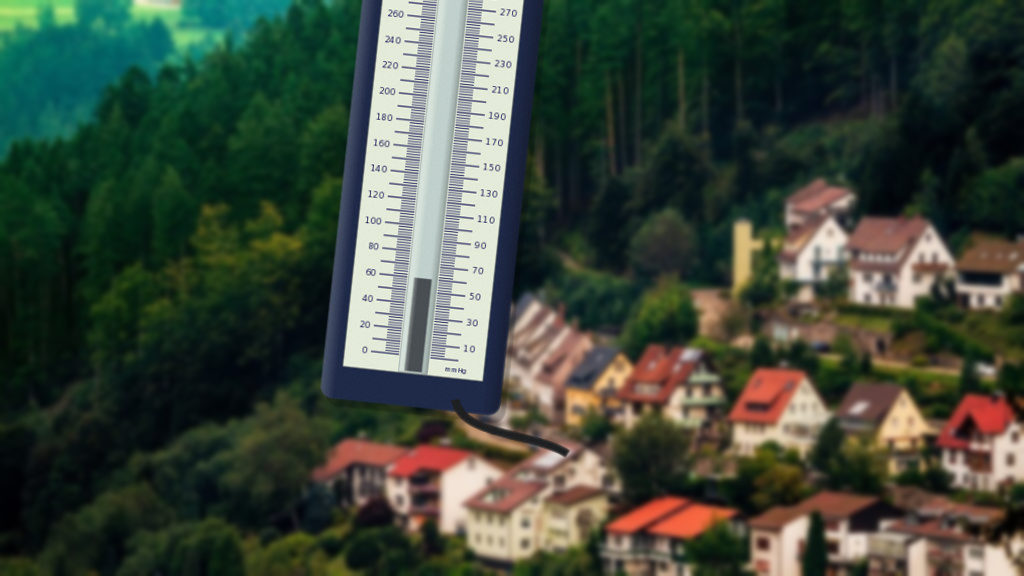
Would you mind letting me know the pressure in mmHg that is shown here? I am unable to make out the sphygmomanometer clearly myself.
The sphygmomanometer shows 60 mmHg
